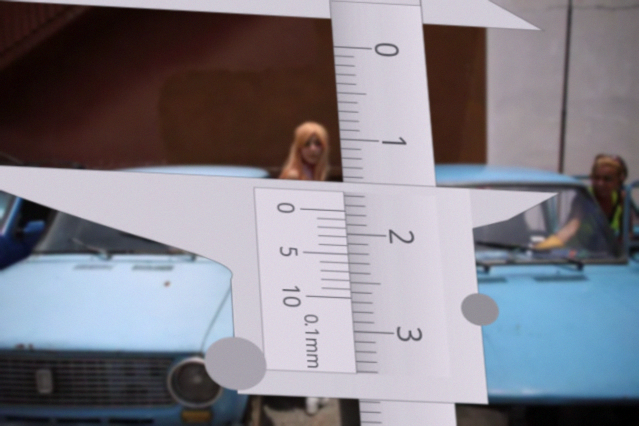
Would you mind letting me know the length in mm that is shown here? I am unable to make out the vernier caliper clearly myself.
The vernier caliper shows 17.6 mm
